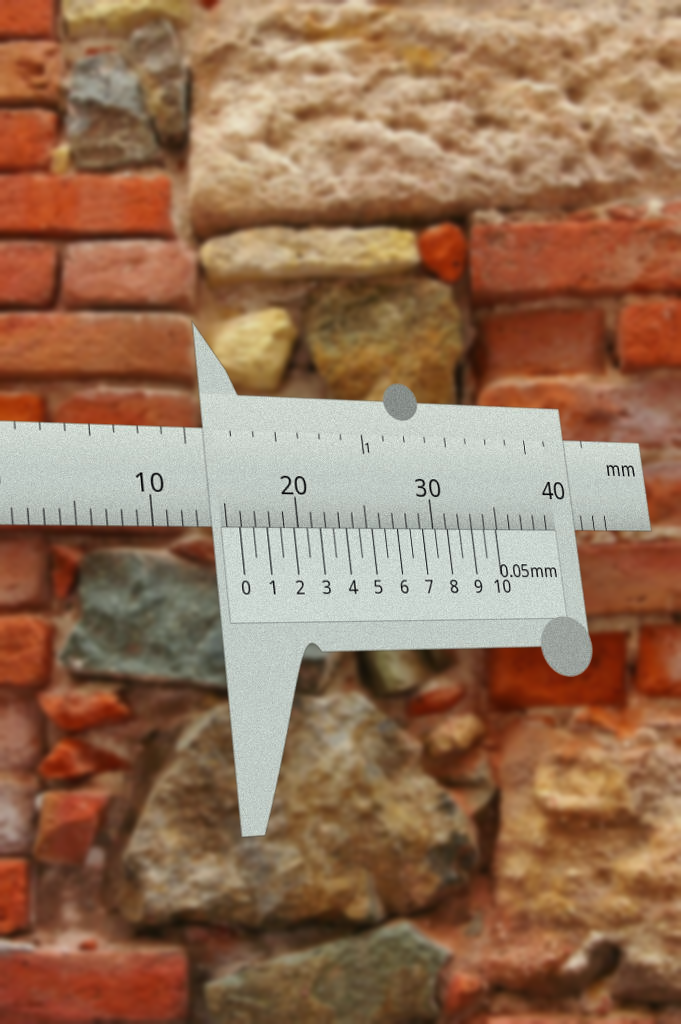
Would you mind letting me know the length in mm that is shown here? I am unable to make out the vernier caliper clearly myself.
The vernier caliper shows 15.9 mm
